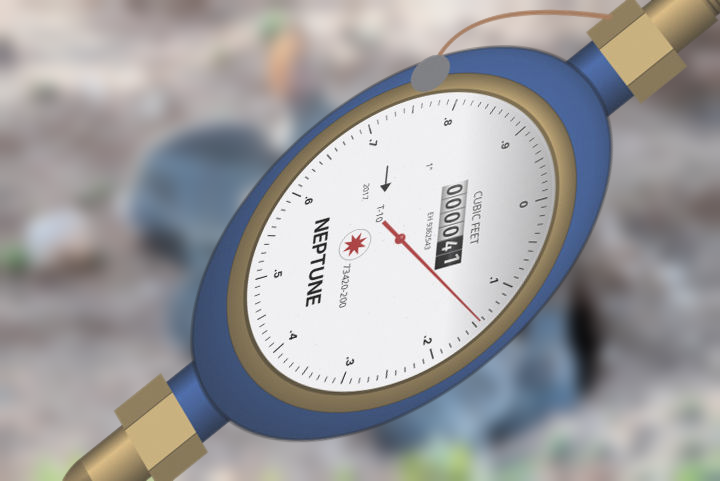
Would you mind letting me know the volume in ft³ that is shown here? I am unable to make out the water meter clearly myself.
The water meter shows 41.14 ft³
